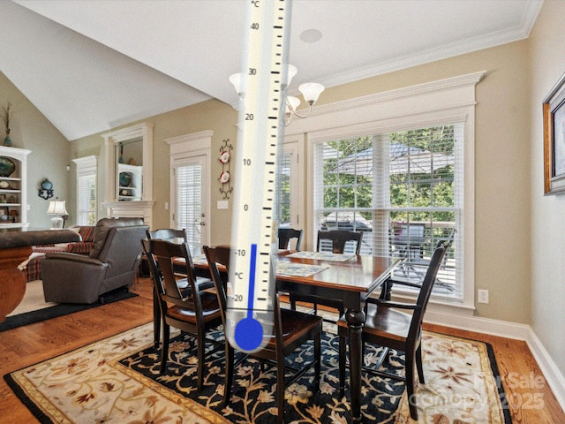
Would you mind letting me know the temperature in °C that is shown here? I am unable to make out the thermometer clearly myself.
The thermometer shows -8 °C
